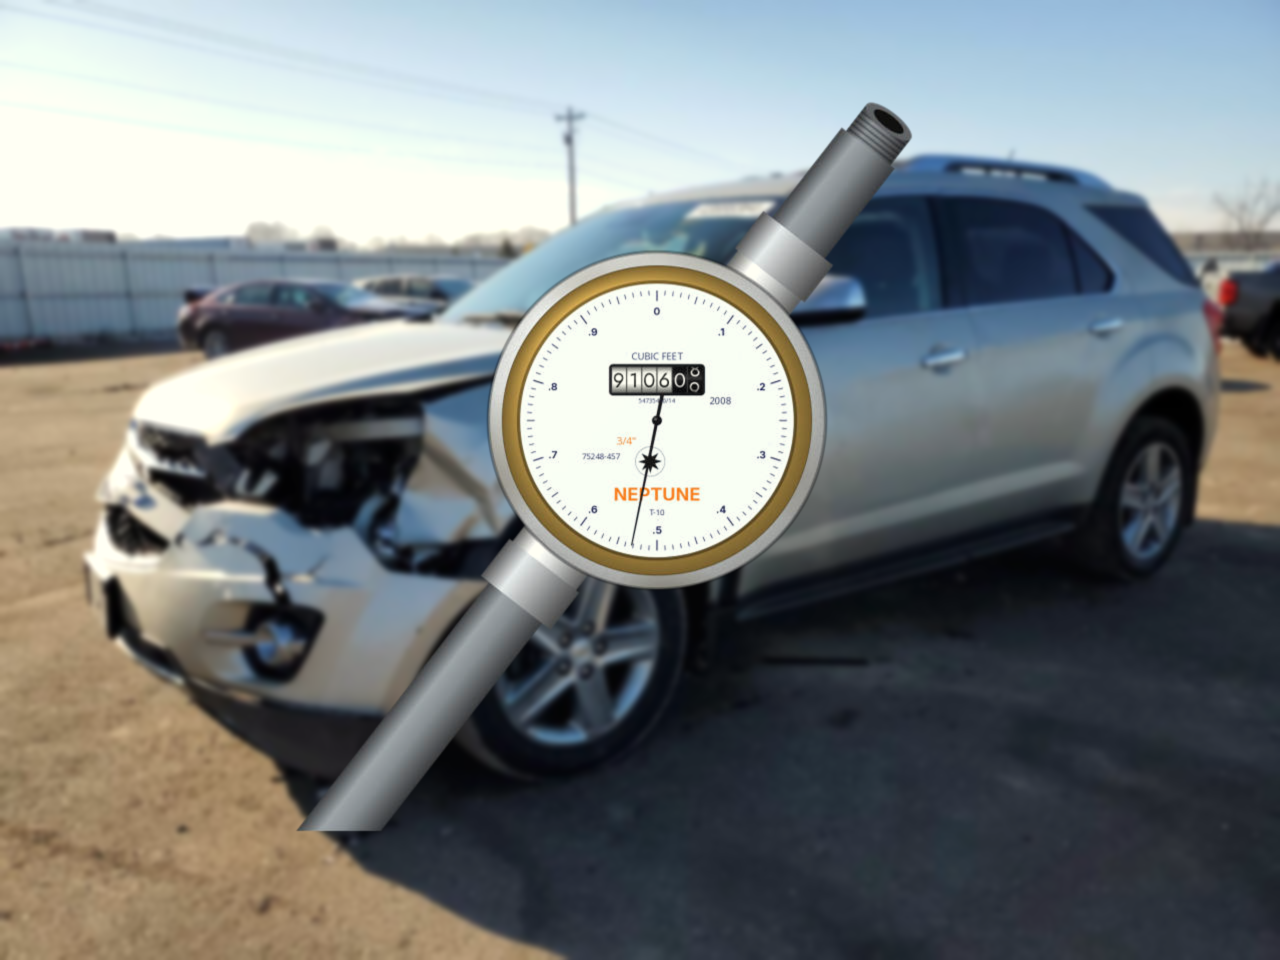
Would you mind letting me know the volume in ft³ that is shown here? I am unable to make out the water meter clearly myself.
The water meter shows 910608.53 ft³
